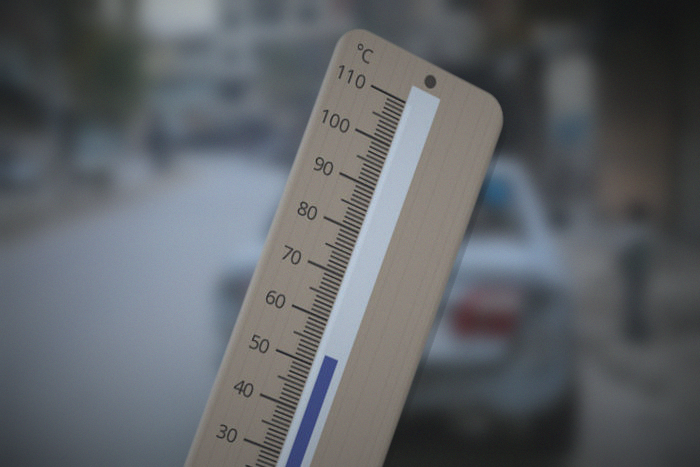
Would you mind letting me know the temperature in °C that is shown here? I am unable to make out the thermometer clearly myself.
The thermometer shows 53 °C
